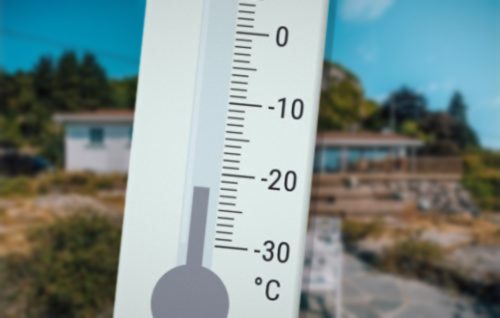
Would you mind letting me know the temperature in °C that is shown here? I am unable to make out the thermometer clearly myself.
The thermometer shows -22 °C
